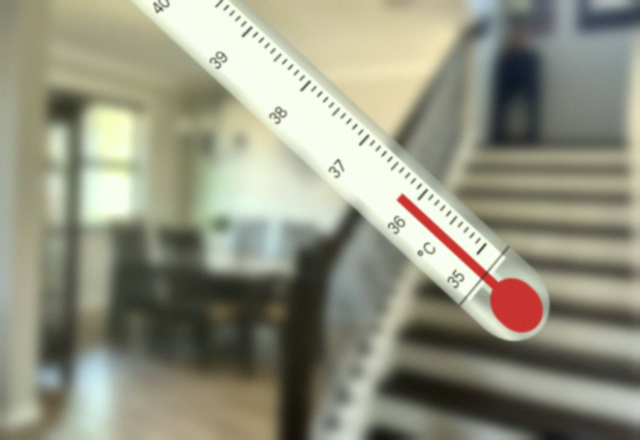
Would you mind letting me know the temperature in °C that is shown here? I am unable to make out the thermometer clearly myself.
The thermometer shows 36.2 °C
